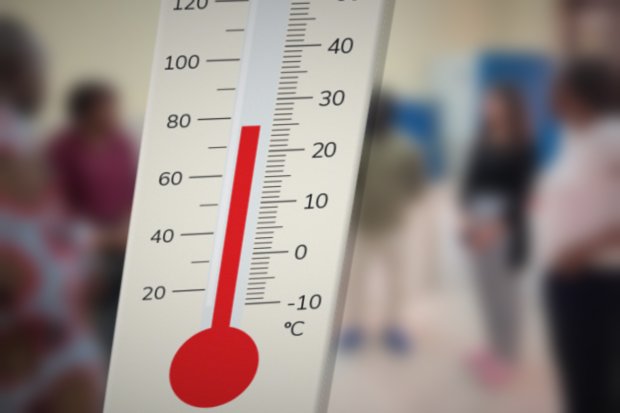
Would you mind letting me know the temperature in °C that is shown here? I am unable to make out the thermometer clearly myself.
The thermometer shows 25 °C
